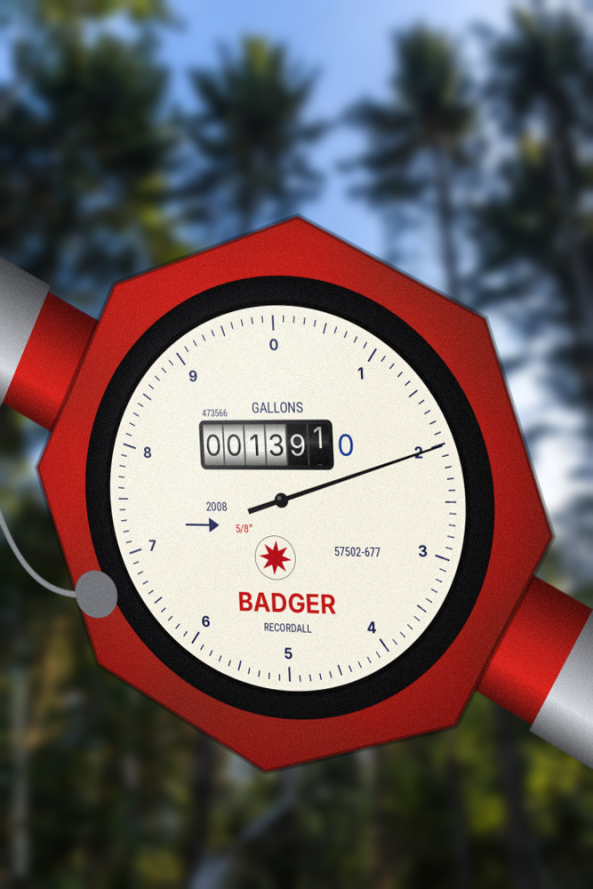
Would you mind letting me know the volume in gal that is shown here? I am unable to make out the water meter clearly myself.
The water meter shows 13912.0 gal
